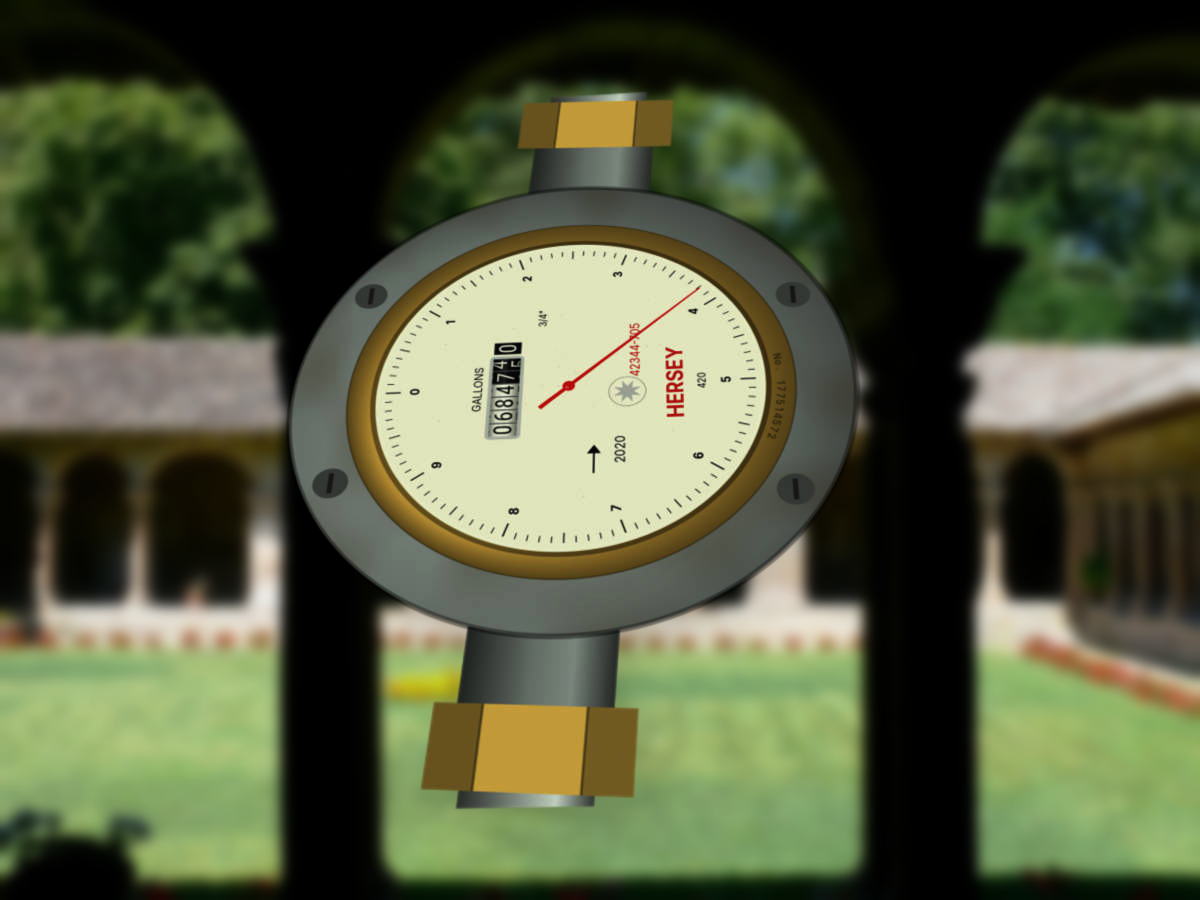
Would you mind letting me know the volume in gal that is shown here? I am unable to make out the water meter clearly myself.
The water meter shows 684743.8 gal
